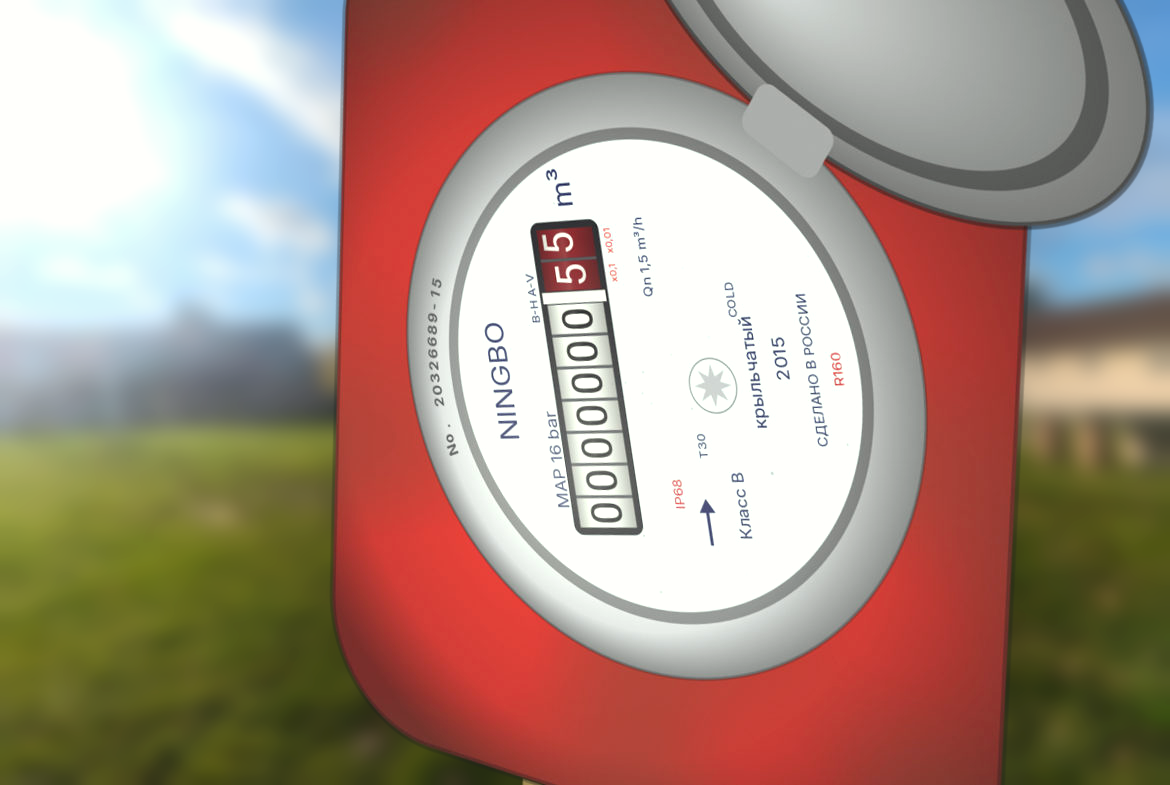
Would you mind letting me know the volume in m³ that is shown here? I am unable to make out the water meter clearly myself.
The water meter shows 0.55 m³
